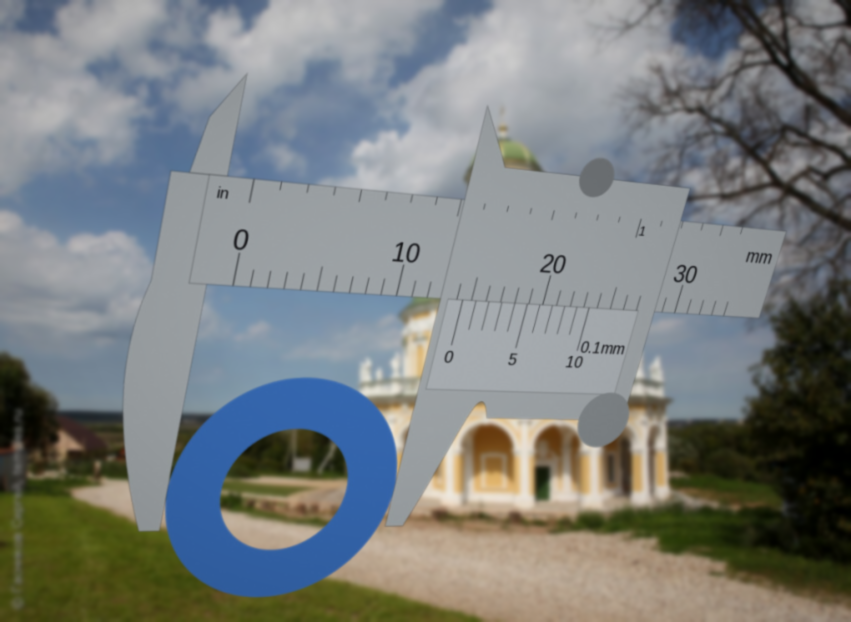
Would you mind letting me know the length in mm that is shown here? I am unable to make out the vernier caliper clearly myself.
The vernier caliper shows 14.4 mm
